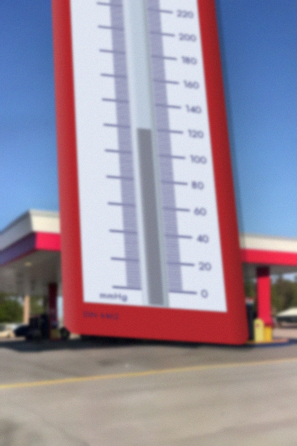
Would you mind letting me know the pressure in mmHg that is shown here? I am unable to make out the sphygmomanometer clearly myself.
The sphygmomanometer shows 120 mmHg
